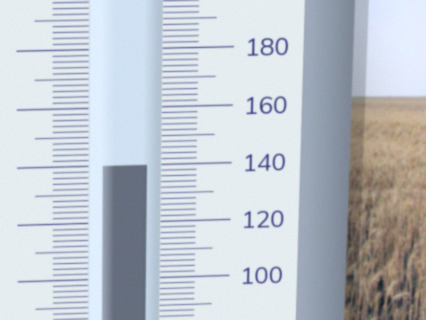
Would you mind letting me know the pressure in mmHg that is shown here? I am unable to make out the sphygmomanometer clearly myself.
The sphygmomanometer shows 140 mmHg
